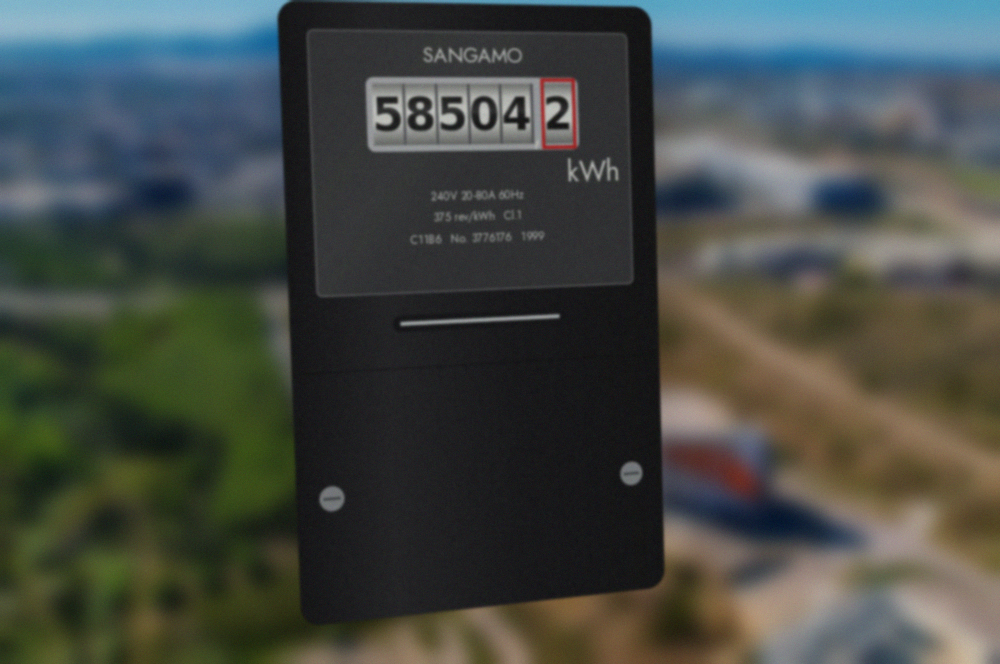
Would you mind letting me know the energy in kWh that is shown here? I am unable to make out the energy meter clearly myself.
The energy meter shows 58504.2 kWh
